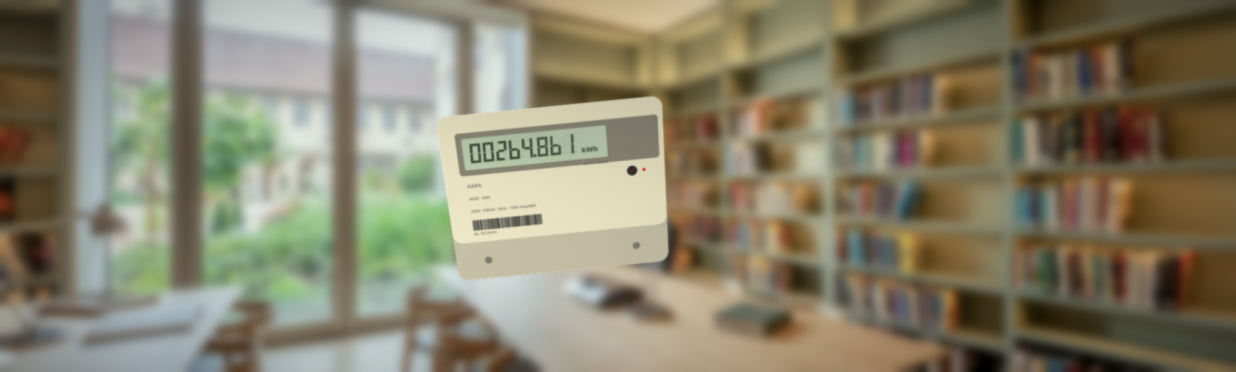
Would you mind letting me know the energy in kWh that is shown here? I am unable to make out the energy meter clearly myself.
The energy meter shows 264.861 kWh
